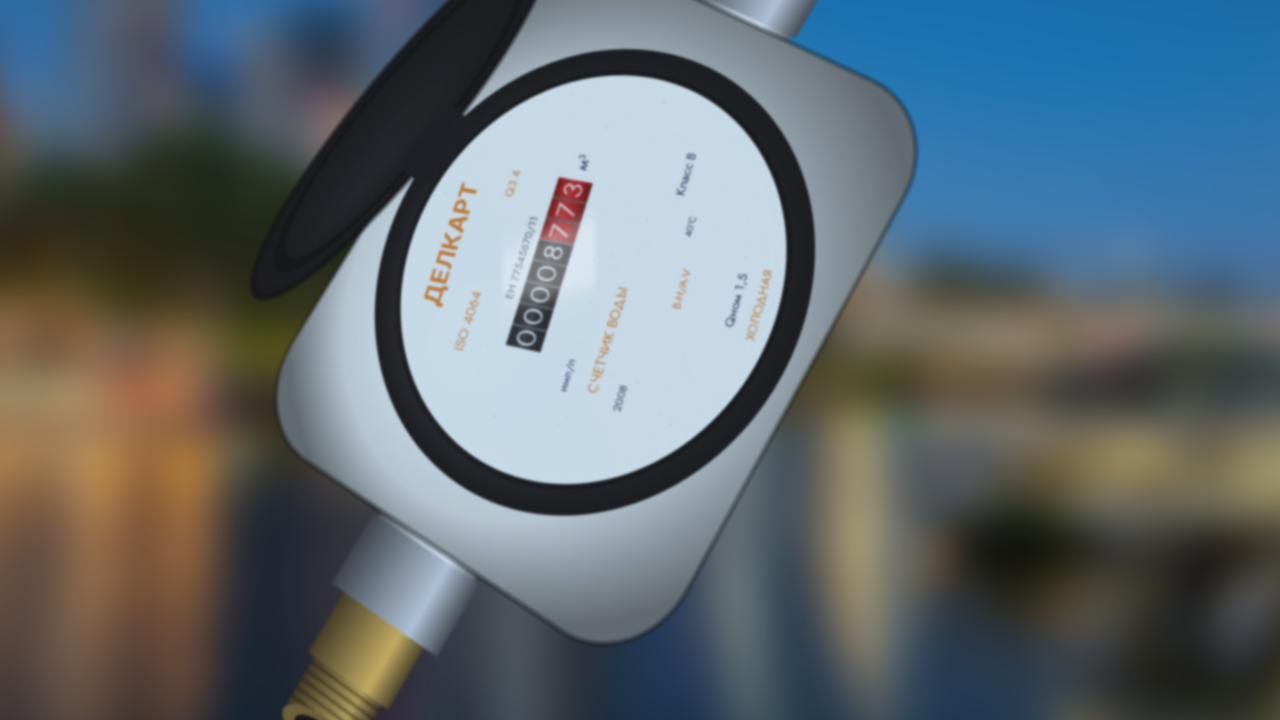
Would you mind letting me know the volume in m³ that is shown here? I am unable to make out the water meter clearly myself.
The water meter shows 8.773 m³
